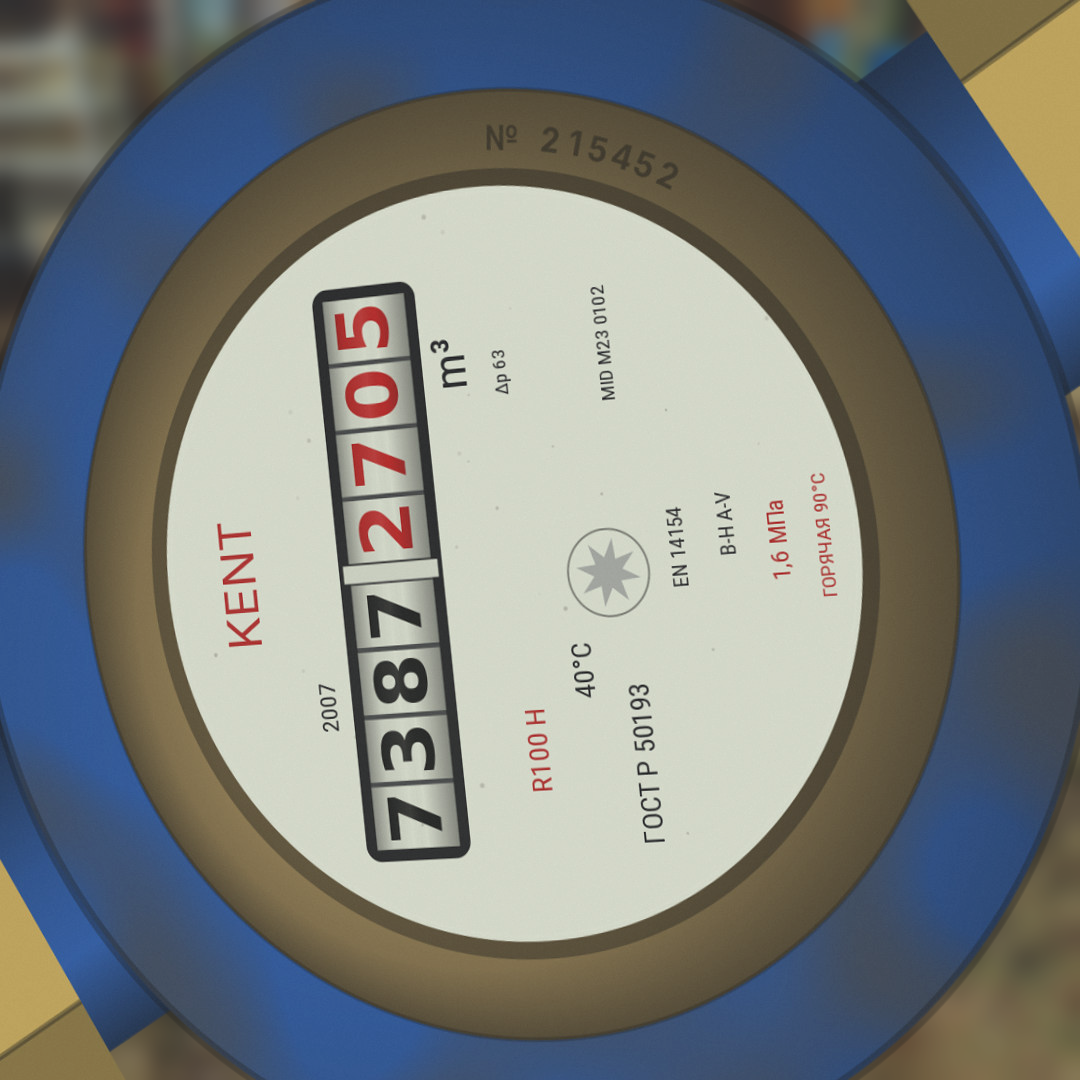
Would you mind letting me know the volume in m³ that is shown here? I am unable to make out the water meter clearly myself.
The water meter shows 7387.2705 m³
